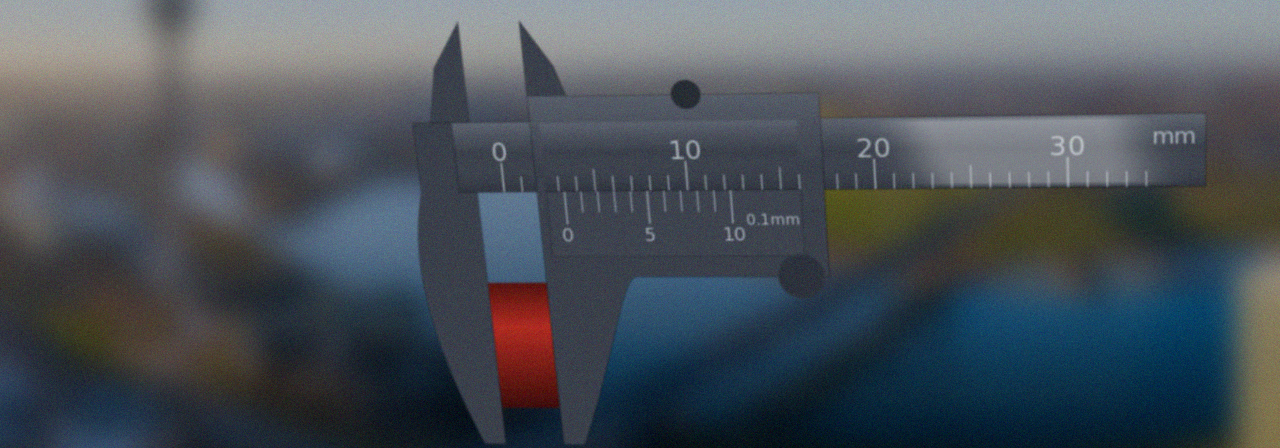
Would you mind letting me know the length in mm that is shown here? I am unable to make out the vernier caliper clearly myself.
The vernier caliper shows 3.3 mm
